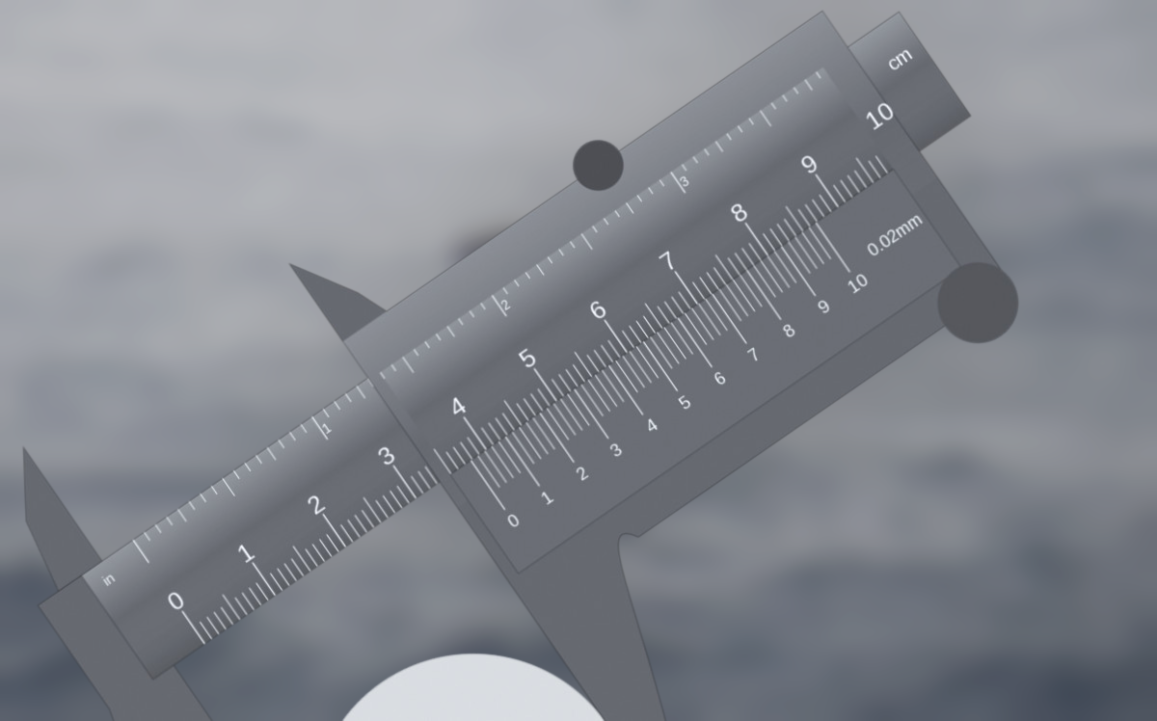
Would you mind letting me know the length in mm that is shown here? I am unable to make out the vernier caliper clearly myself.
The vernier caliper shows 37.8 mm
